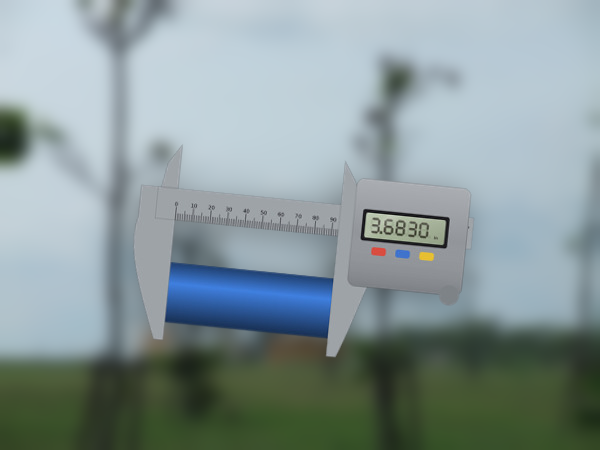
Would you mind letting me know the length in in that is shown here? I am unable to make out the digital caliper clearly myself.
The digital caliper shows 3.6830 in
